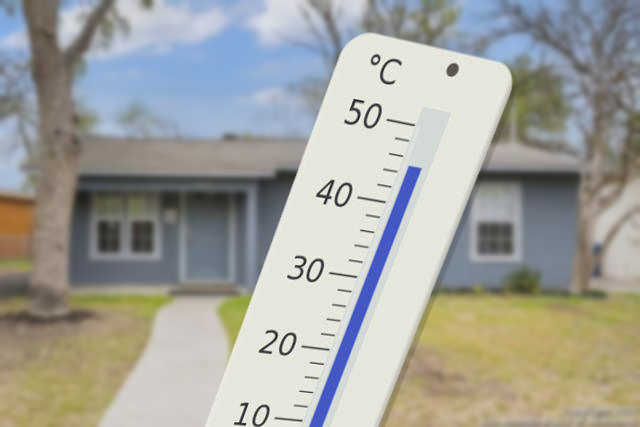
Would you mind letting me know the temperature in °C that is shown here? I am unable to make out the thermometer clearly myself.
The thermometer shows 45 °C
